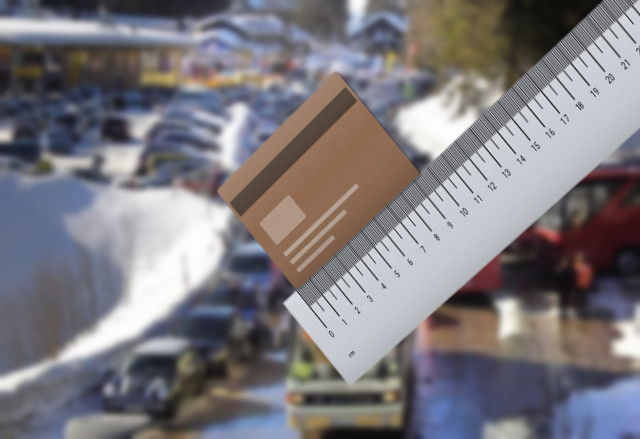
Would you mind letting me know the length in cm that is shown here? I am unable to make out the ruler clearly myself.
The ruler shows 9.5 cm
